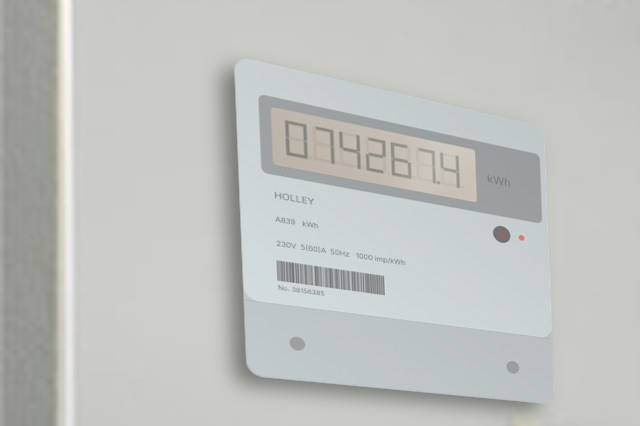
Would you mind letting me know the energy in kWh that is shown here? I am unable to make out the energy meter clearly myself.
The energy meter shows 74267.4 kWh
